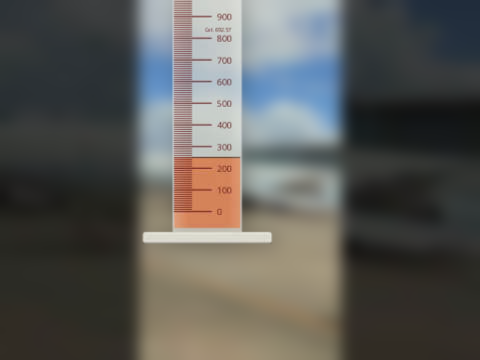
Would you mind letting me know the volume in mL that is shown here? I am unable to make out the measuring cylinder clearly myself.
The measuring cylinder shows 250 mL
